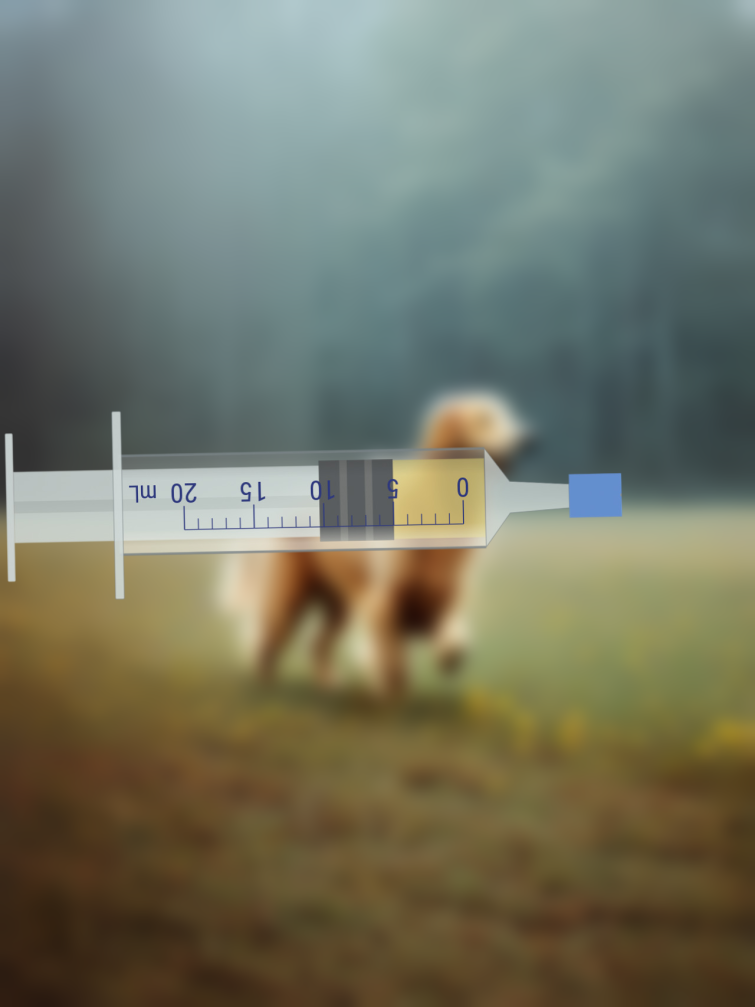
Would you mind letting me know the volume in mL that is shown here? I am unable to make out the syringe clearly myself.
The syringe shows 5 mL
